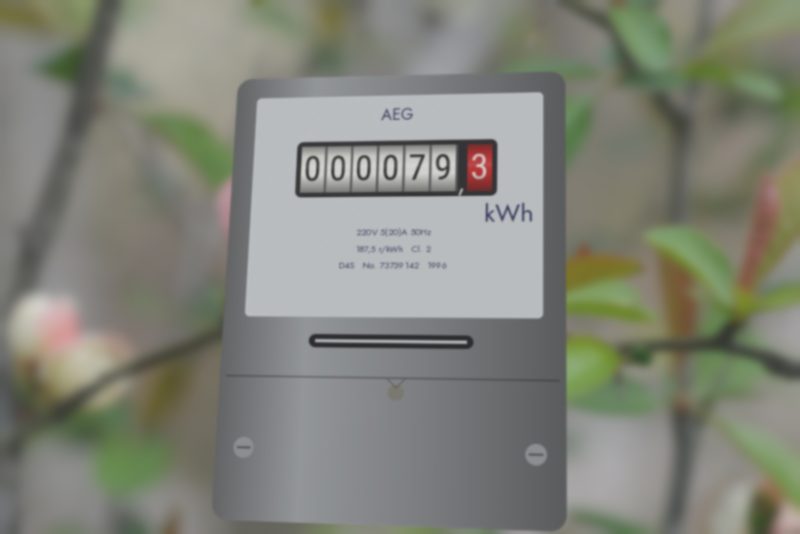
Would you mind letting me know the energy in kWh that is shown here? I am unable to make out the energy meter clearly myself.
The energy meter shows 79.3 kWh
